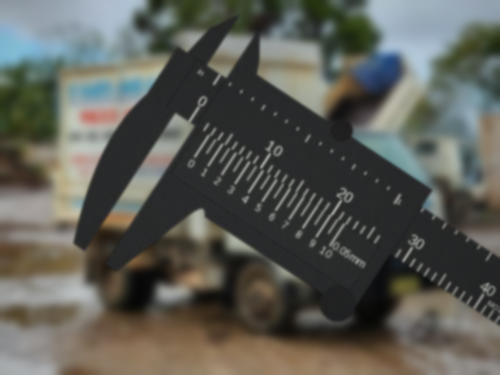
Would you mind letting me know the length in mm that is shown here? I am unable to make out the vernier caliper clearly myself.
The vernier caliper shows 2.8 mm
